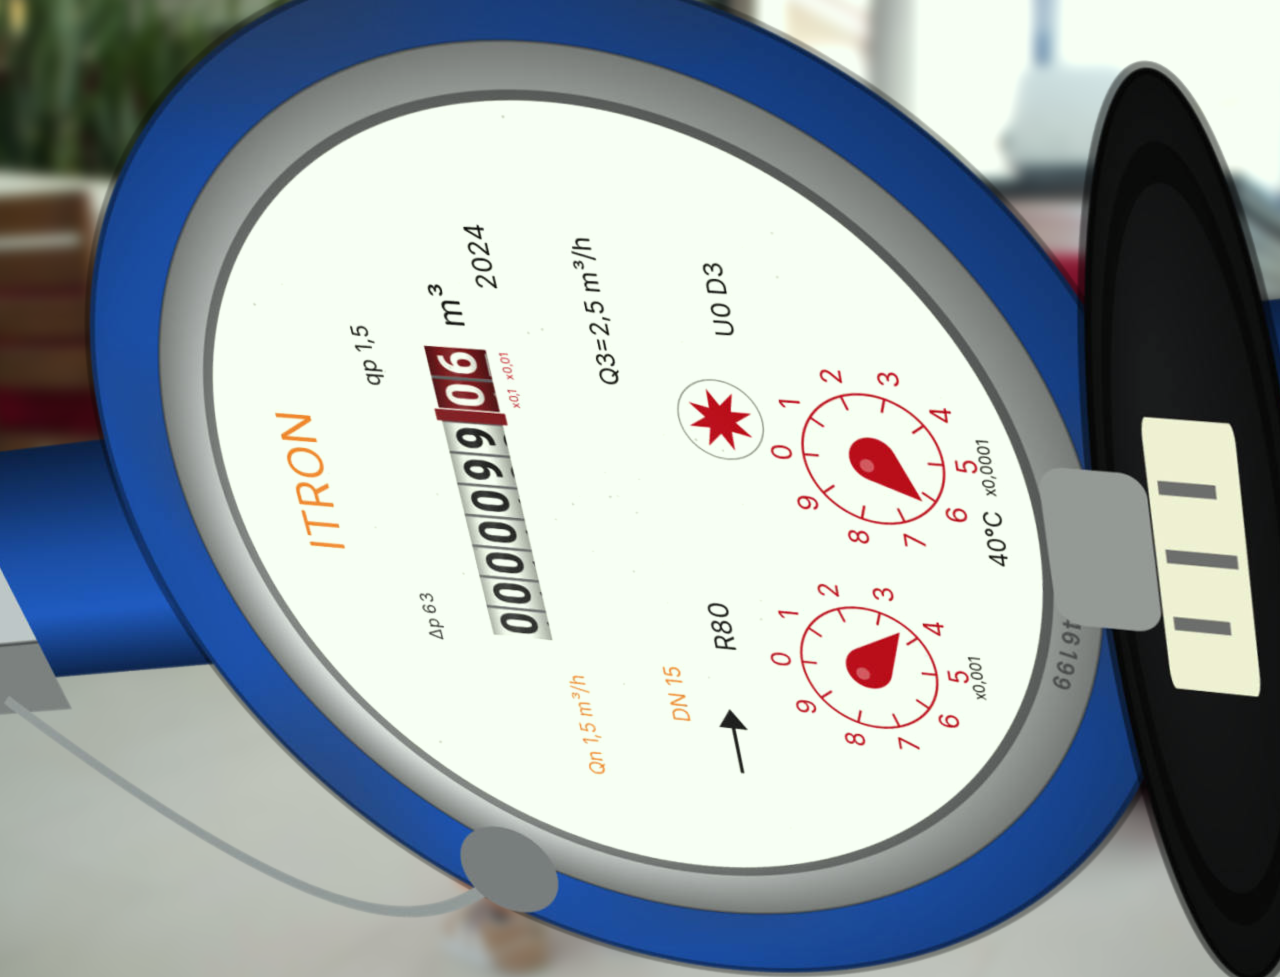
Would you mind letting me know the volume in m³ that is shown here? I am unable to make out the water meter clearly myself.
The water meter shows 99.0636 m³
